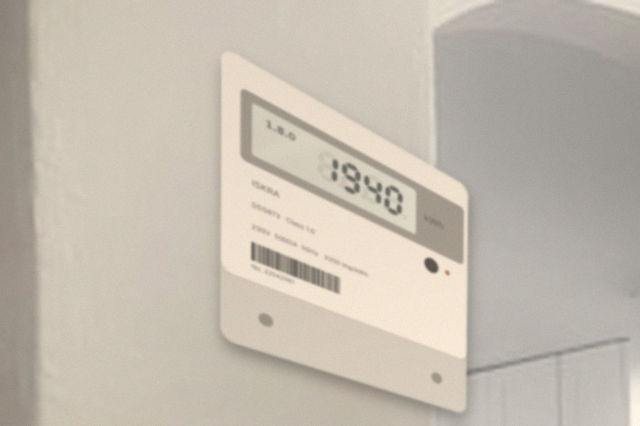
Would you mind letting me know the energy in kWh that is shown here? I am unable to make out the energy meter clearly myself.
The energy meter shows 1940 kWh
